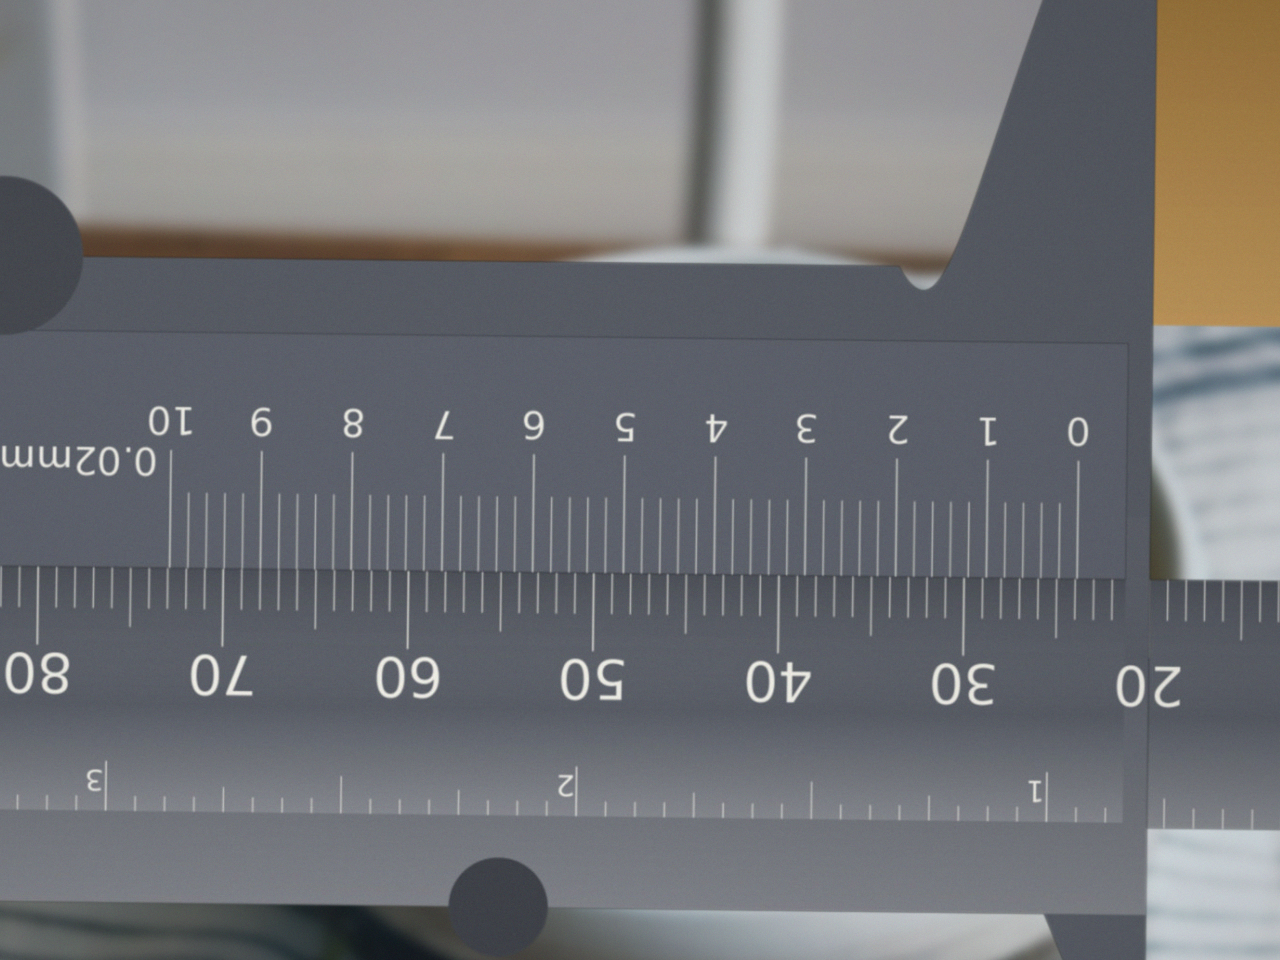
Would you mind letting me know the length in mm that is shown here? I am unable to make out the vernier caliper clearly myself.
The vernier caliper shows 23.9 mm
